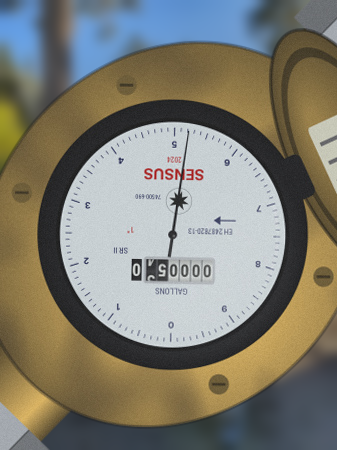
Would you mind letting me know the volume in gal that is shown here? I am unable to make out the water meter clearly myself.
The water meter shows 535.2 gal
